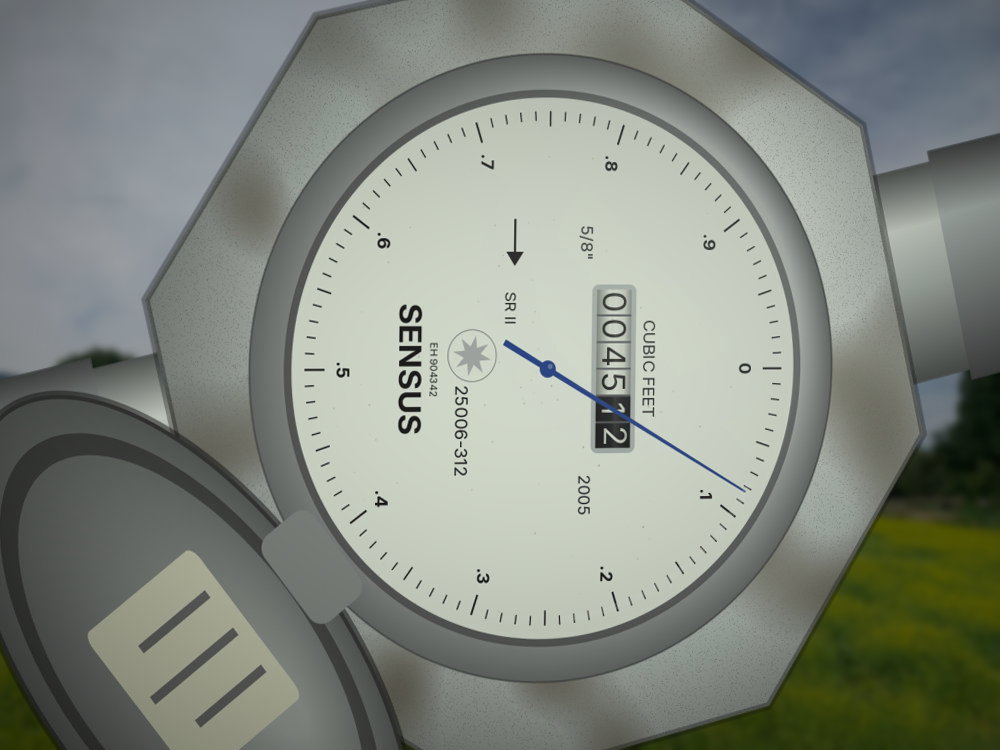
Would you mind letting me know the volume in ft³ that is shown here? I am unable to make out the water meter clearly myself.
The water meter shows 4512.08 ft³
